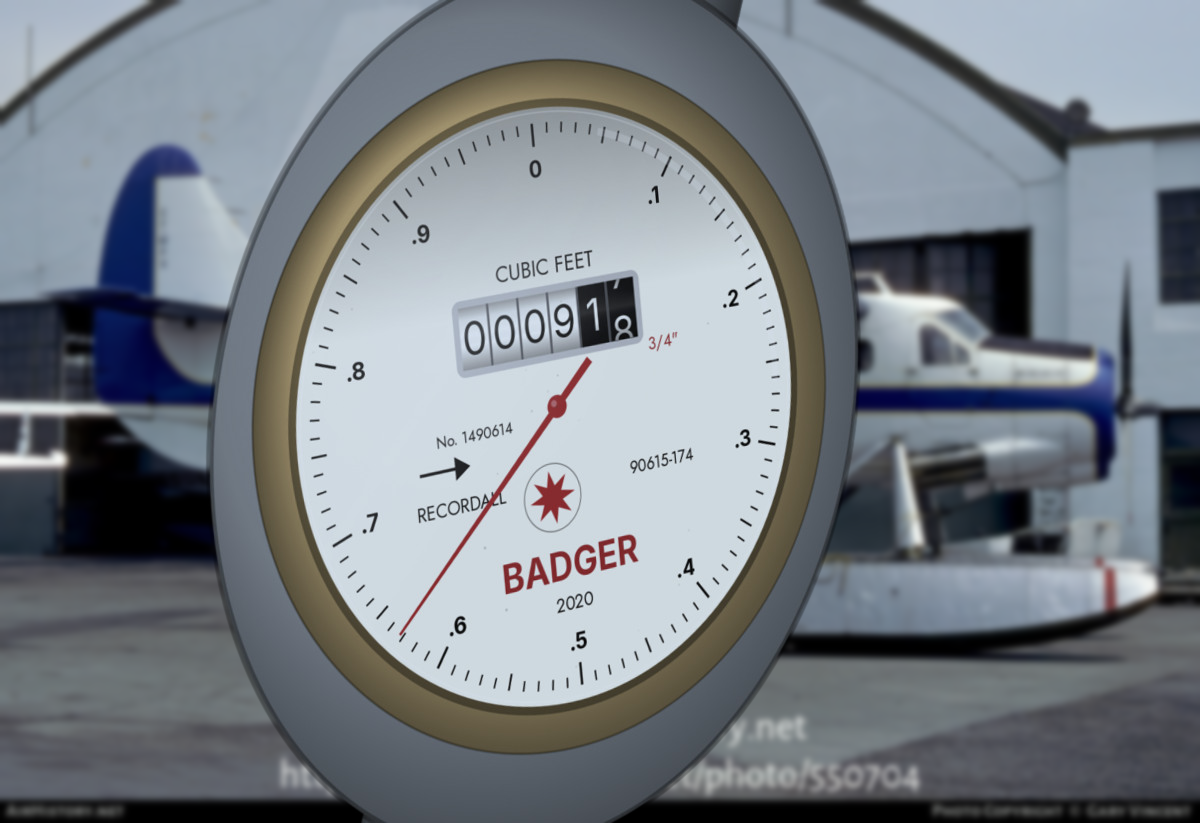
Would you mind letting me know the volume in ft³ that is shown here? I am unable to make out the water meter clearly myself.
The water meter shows 917.63 ft³
